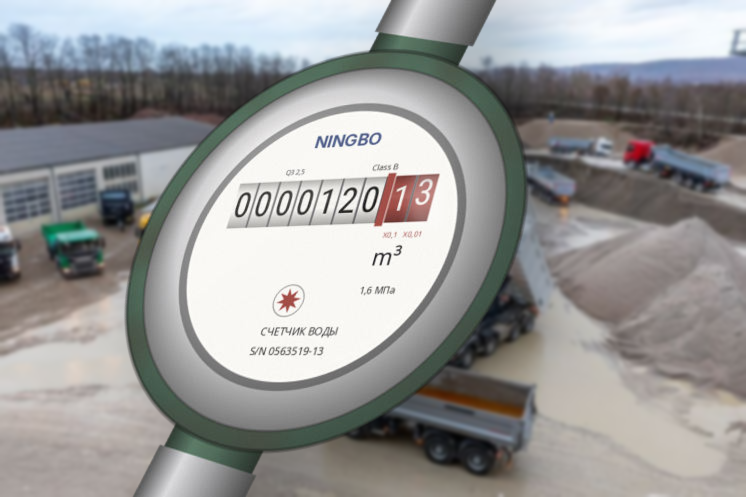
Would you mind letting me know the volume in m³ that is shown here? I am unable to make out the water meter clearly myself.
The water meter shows 120.13 m³
